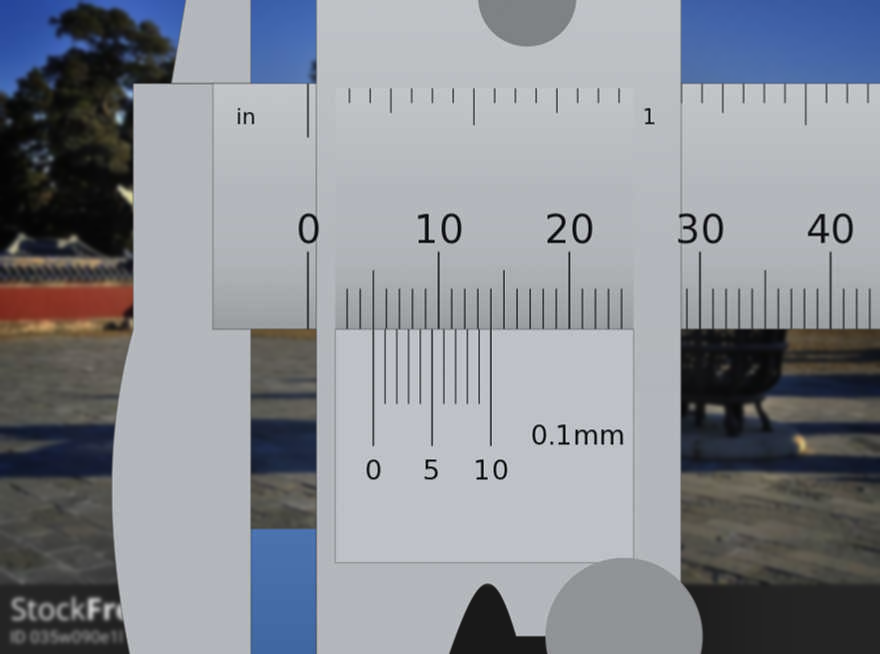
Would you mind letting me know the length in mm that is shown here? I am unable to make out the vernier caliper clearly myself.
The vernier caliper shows 5.0 mm
